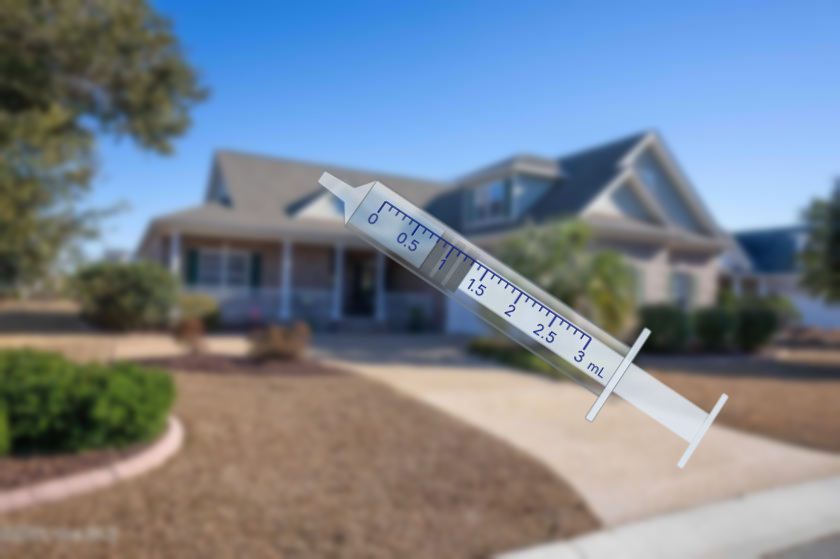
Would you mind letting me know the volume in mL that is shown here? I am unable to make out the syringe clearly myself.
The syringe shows 0.8 mL
